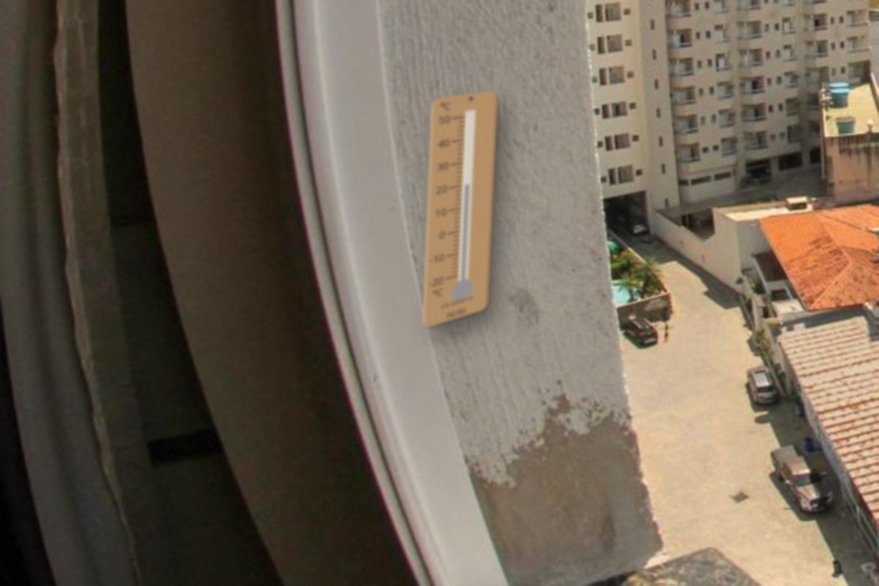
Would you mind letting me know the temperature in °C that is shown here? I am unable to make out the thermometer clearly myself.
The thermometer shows 20 °C
